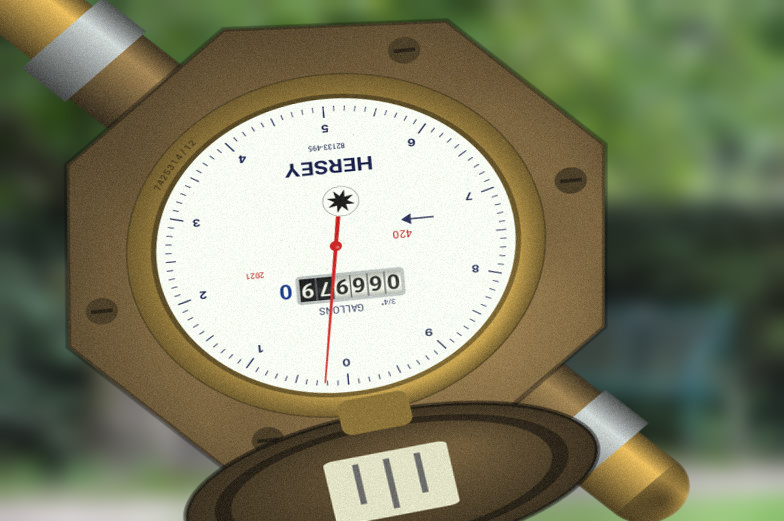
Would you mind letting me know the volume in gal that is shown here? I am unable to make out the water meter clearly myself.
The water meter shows 669790.2 gal
